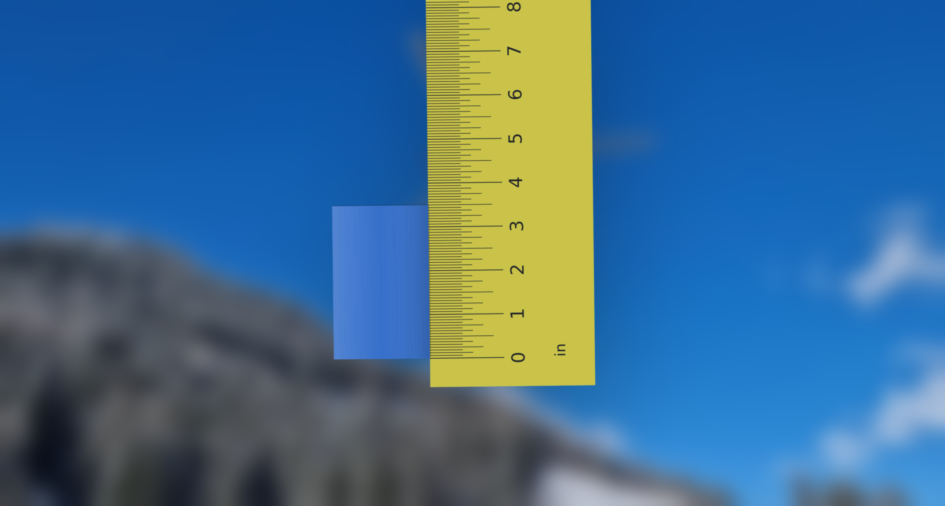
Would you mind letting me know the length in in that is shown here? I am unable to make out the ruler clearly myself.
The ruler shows 3.5 in
